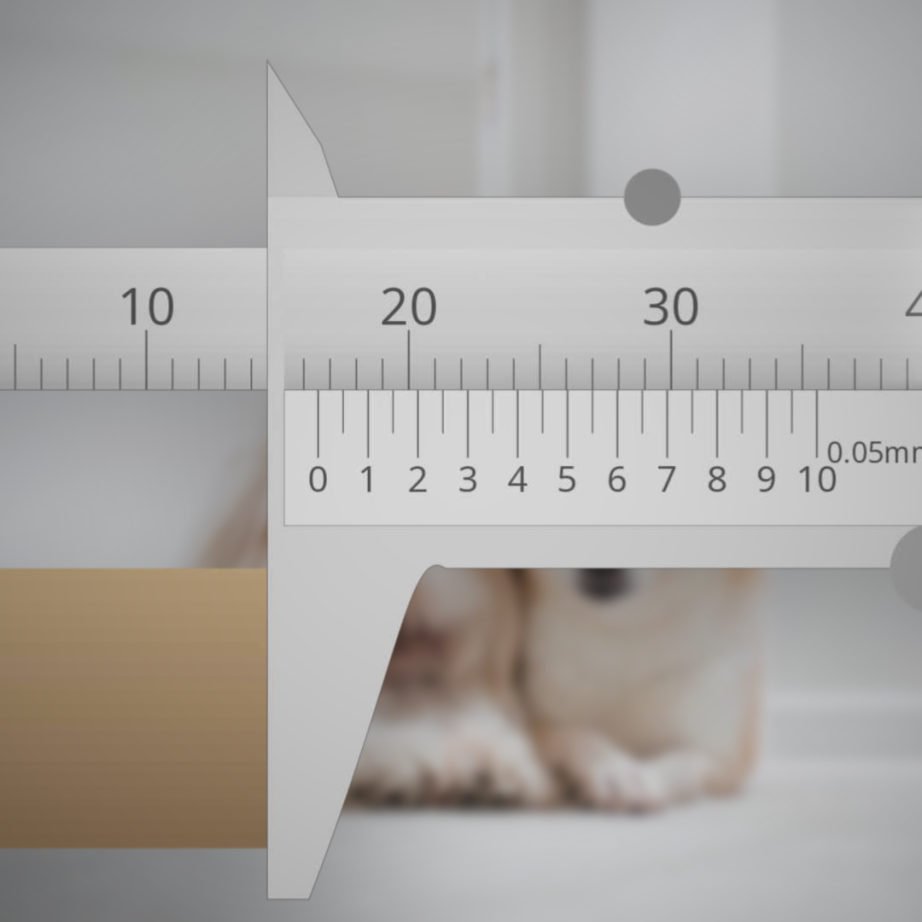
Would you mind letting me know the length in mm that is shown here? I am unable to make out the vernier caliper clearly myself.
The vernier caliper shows 16.55 mm
